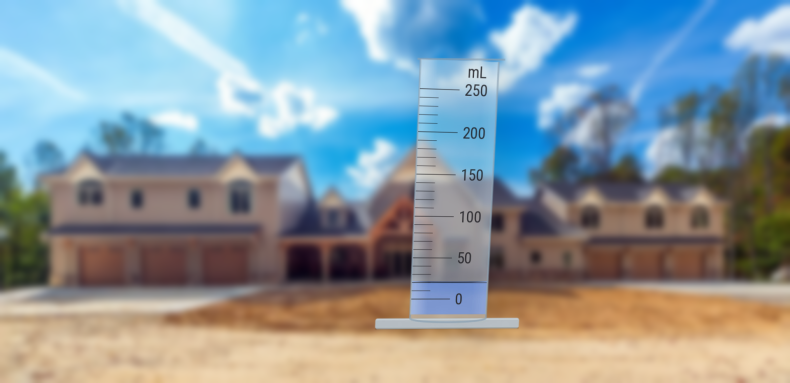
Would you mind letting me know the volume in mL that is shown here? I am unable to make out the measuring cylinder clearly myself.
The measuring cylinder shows 20 mL
